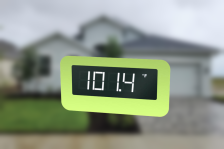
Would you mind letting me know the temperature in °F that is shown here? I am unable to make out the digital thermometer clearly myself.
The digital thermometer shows 101.4 °F
